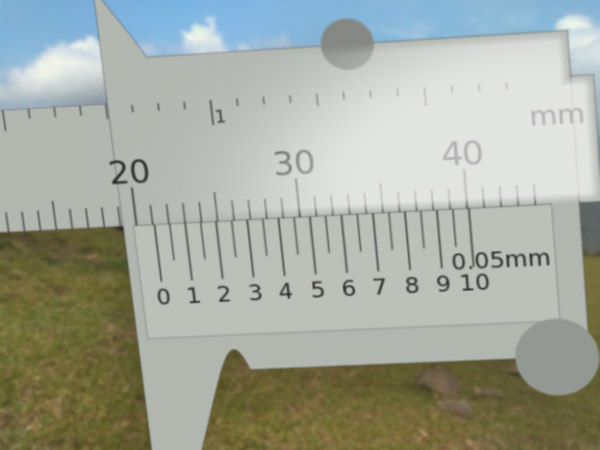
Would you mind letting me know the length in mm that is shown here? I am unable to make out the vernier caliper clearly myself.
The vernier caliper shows 21.1 mm
